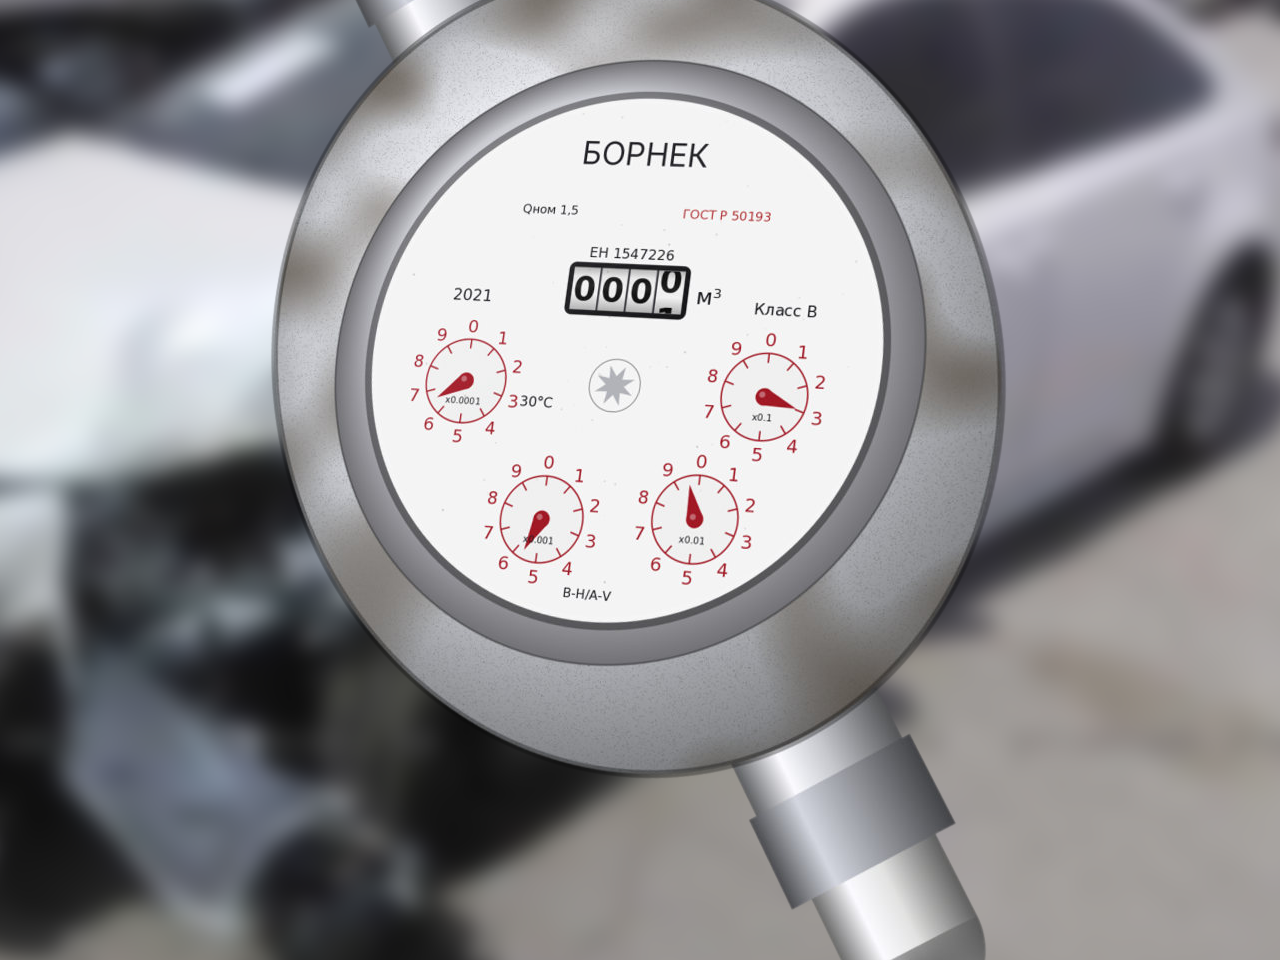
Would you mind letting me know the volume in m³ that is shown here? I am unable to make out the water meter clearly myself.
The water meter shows 0.2956 m³
